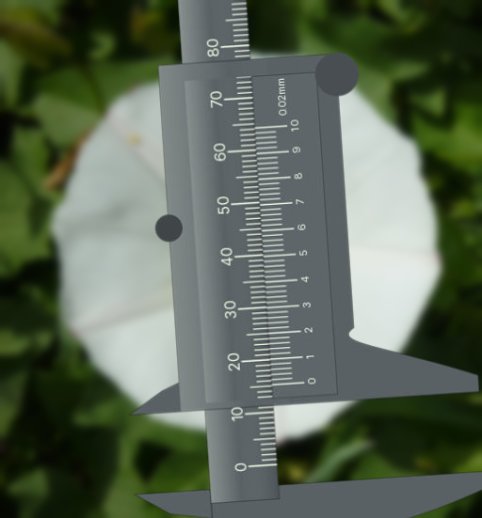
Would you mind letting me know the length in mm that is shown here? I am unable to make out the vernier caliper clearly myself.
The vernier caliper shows 15.2 mm
